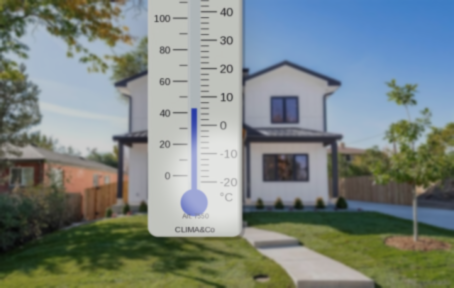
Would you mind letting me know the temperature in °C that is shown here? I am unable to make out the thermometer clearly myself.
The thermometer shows 6 °C
